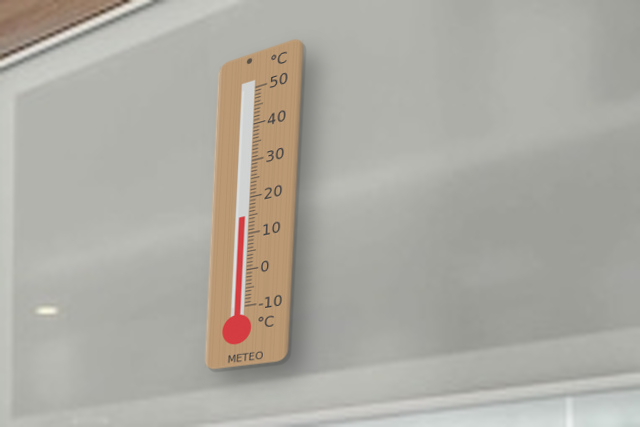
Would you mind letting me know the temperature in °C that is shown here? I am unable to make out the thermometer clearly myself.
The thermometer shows 15 °C
